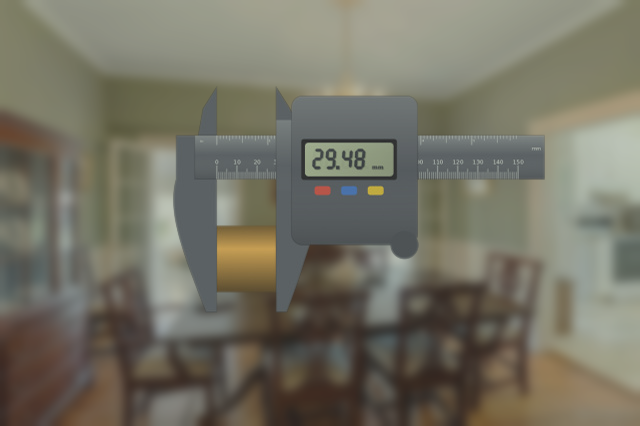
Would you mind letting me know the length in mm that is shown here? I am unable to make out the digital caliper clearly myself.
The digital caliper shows 29.48 mm
